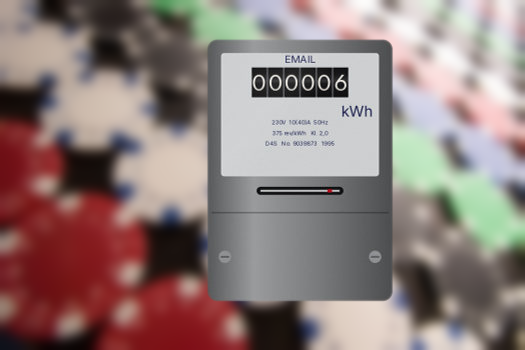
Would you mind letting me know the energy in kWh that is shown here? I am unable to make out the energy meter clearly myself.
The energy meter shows 6 kWh
